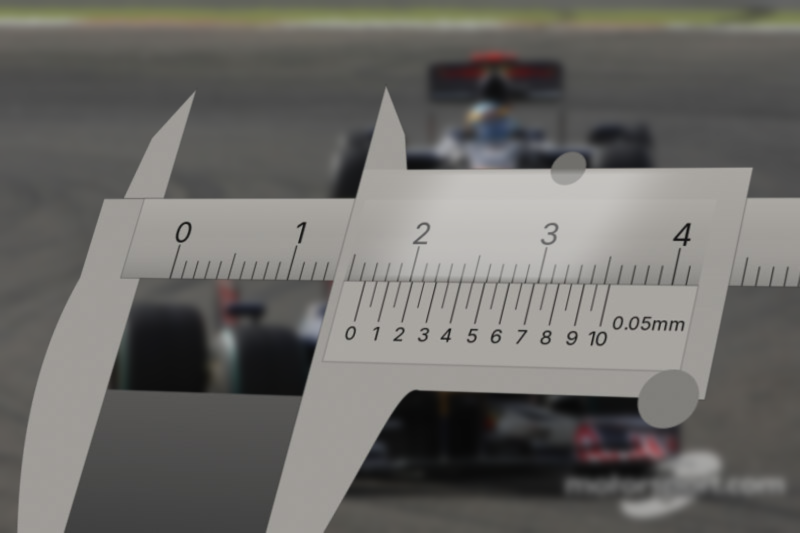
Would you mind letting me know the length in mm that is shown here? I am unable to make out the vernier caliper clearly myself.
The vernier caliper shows 16.4 mm
